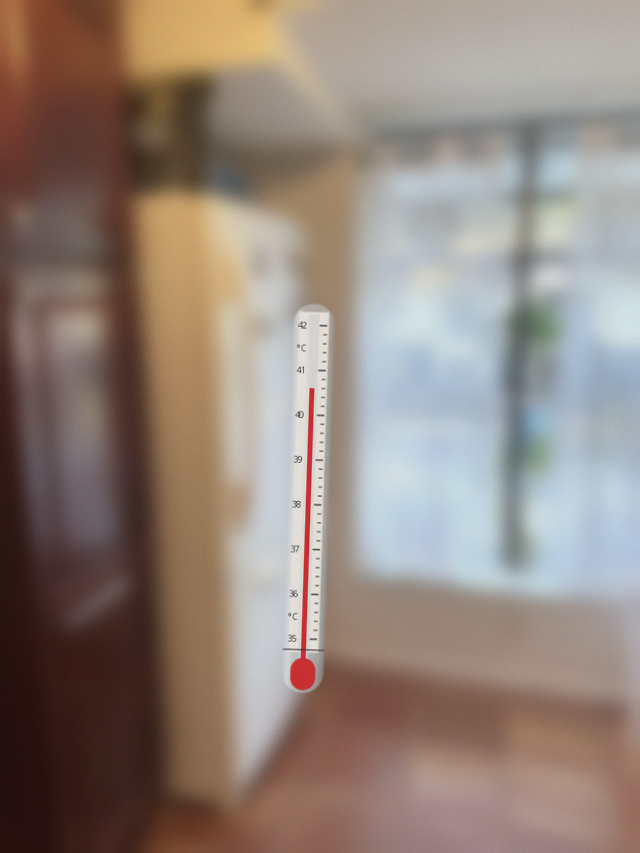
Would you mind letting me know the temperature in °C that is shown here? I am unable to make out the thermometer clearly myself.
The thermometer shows 40.6 °C
